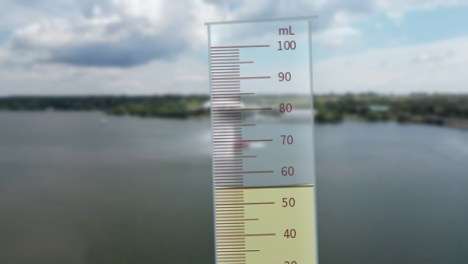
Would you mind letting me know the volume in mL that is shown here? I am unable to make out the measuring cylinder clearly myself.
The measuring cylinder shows 55 mL
